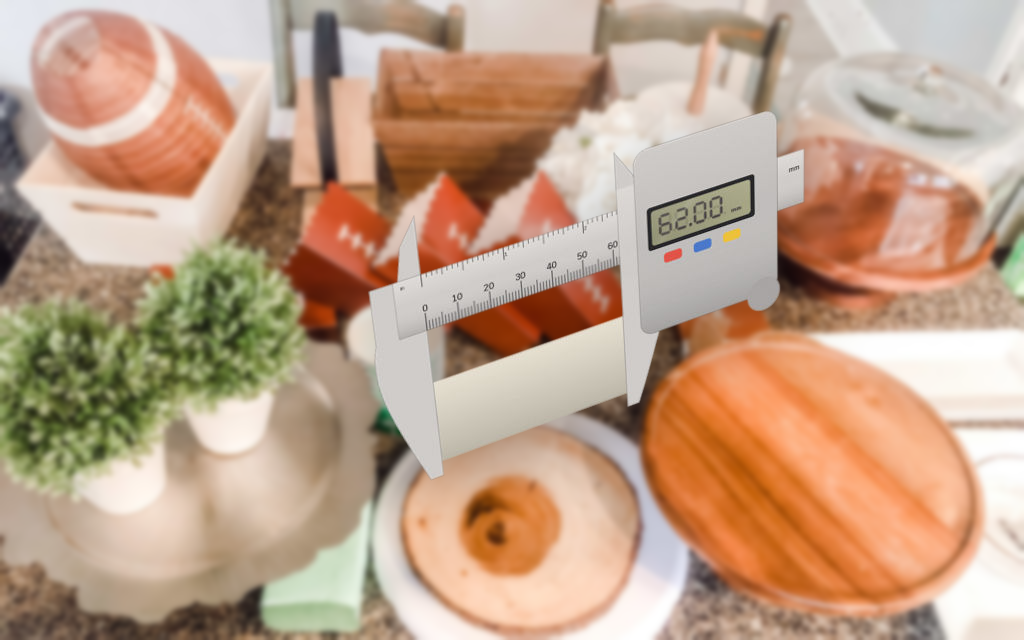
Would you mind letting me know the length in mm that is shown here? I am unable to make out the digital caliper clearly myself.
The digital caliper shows 62.00 mm
